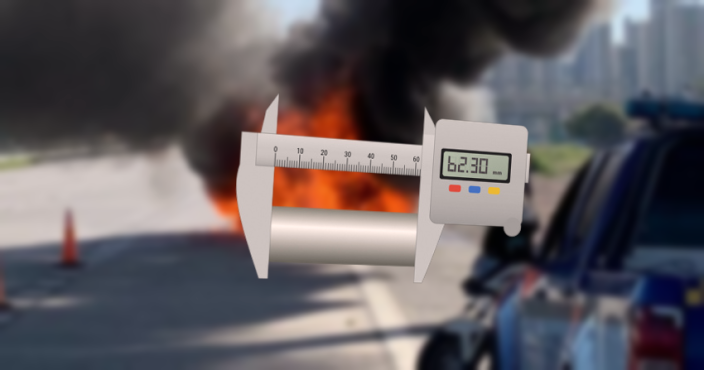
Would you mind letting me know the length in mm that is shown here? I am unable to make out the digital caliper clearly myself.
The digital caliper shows 62.30 mm
